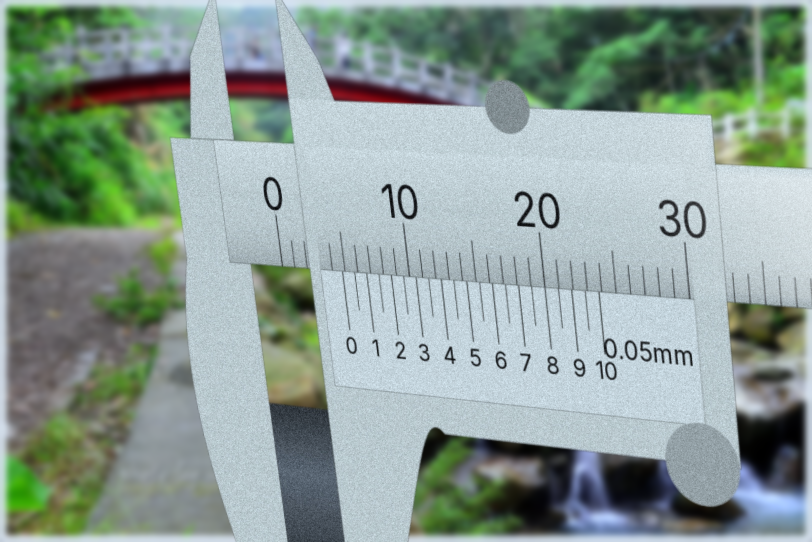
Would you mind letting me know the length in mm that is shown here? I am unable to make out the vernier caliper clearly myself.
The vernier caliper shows 4.8 mm
